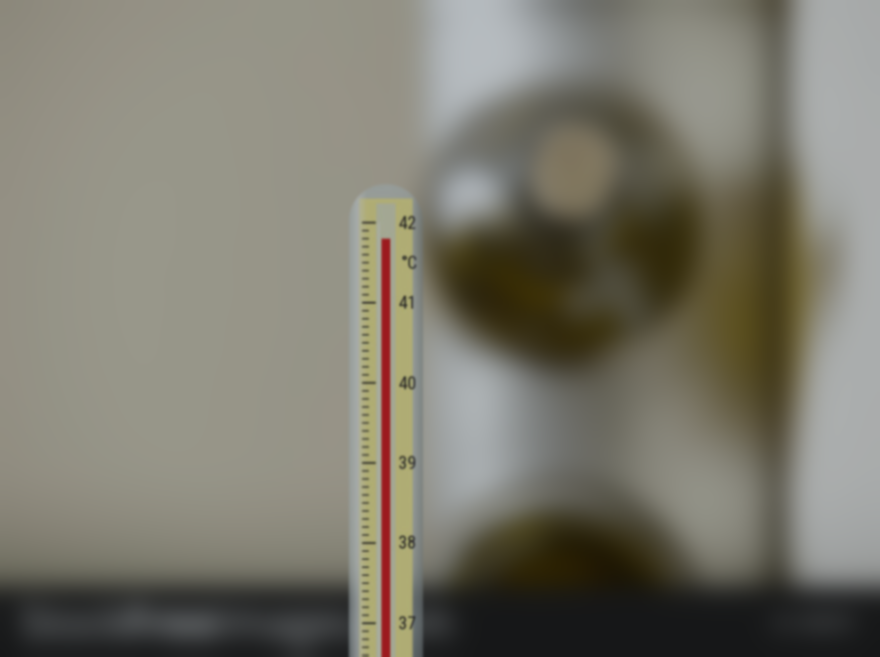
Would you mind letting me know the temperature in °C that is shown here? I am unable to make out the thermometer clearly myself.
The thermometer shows 41.8 °C
